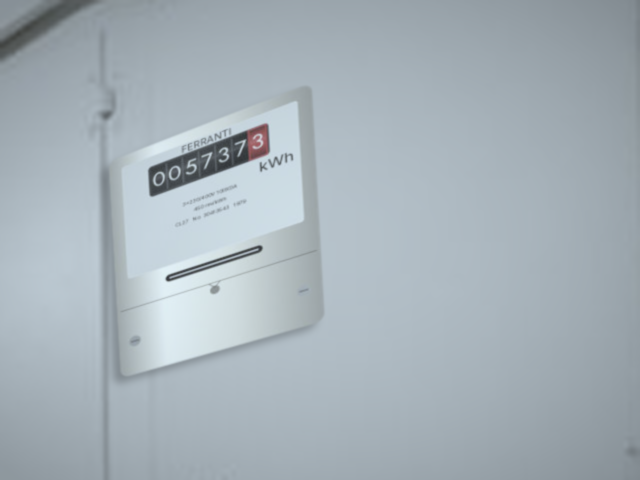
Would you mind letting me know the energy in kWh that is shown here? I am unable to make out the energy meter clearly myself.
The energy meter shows 5737.3 kWh
